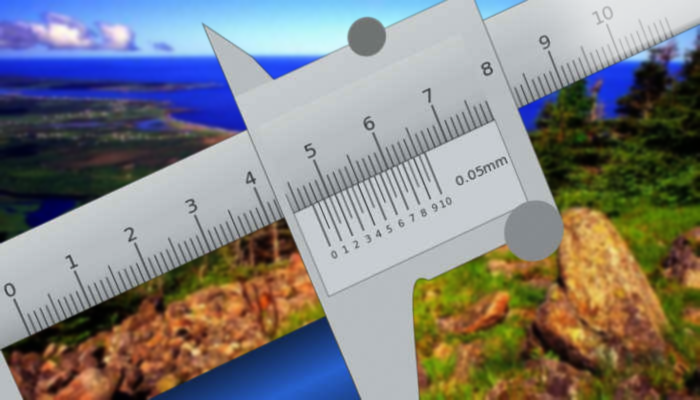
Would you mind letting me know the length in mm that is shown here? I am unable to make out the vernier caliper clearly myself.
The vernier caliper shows 47.2 mm
